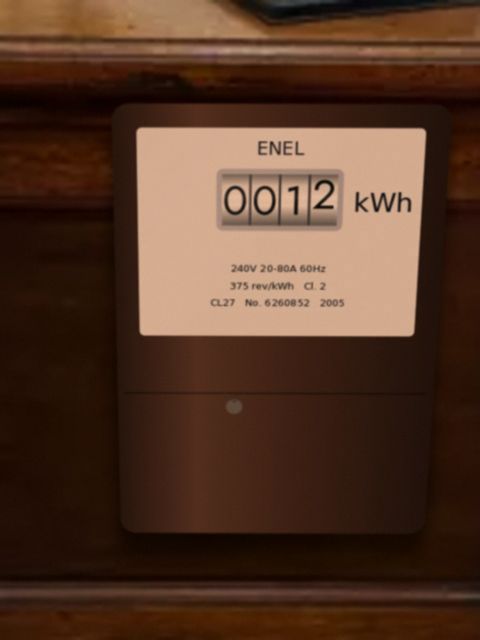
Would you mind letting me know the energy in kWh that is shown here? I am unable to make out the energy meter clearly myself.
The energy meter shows 12 kWh
